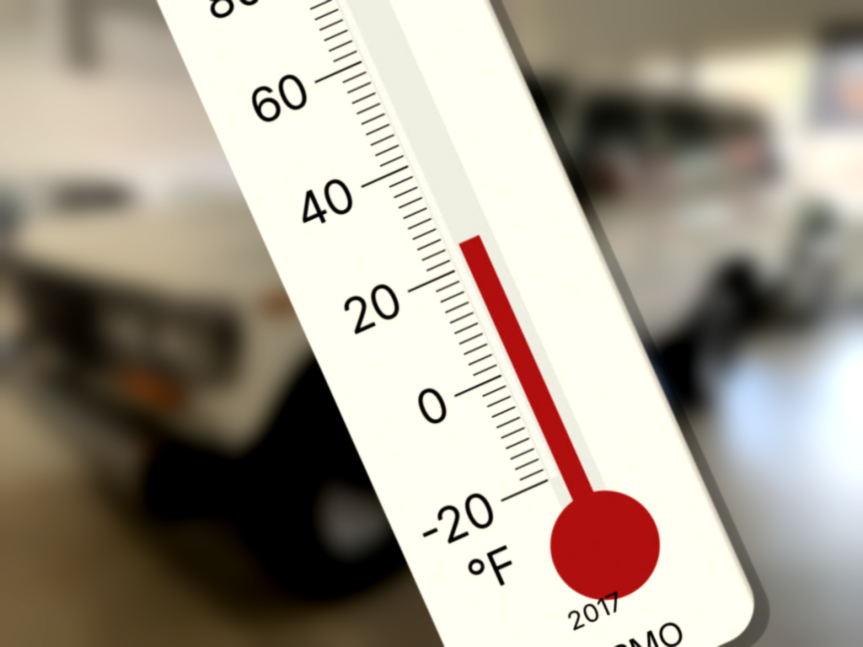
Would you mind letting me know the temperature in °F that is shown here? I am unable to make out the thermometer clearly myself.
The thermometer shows 24 °F
